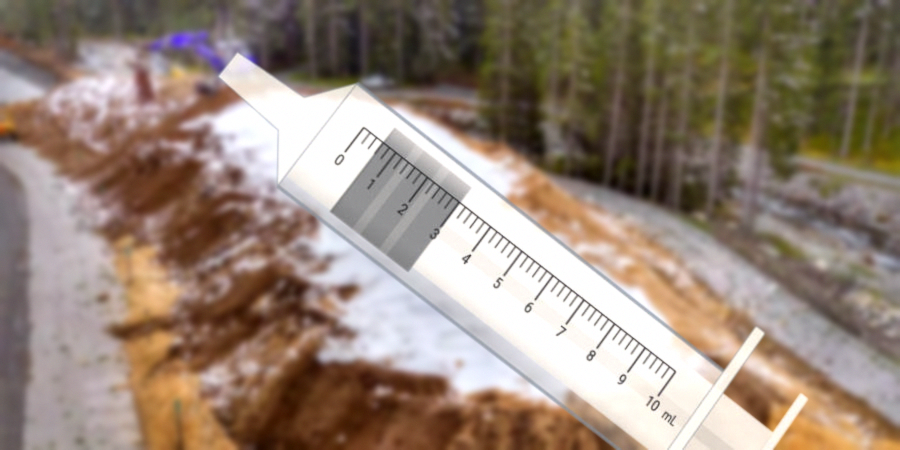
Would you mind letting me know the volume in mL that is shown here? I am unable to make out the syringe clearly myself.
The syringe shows 0.6 mL
